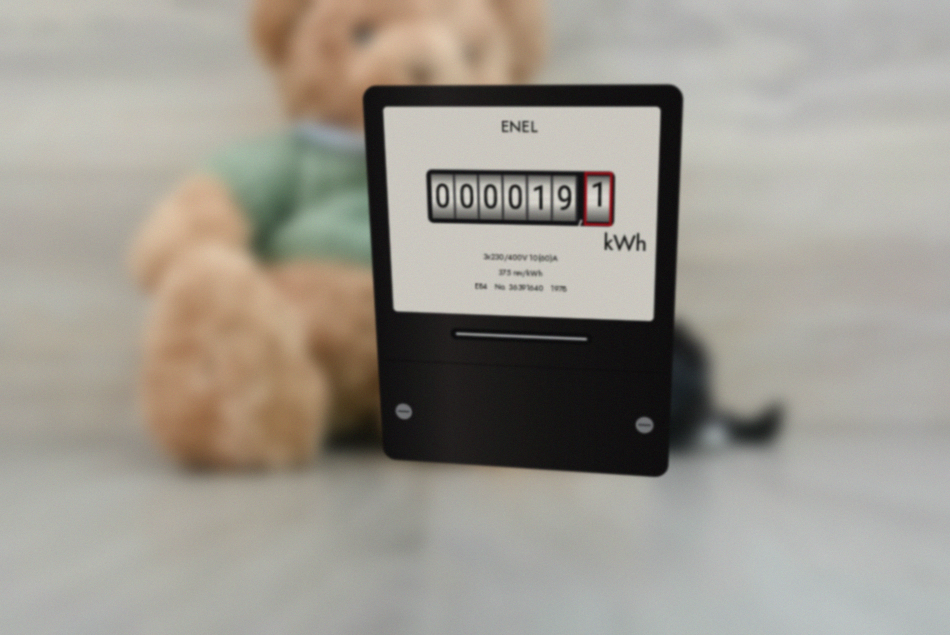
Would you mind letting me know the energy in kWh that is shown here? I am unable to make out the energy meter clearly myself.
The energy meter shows 19.1 kWh
